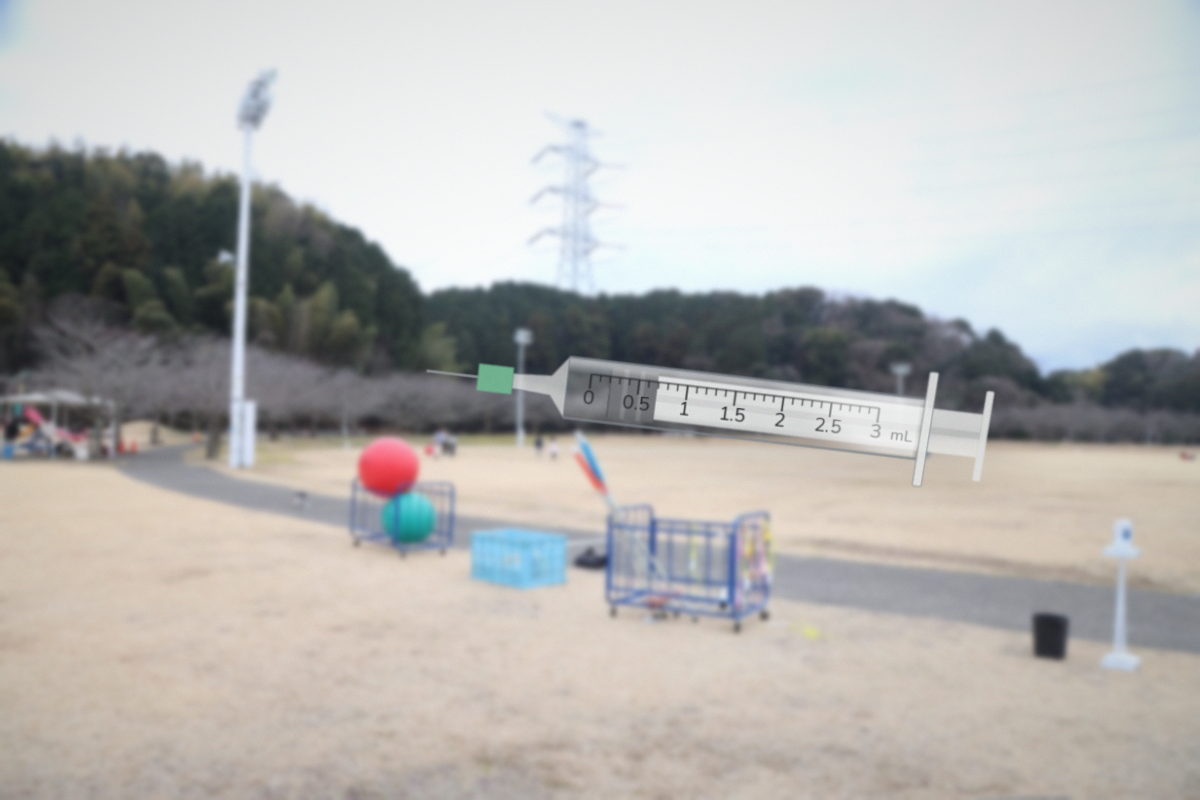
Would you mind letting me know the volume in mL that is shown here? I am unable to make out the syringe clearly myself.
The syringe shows 0.2 mL
